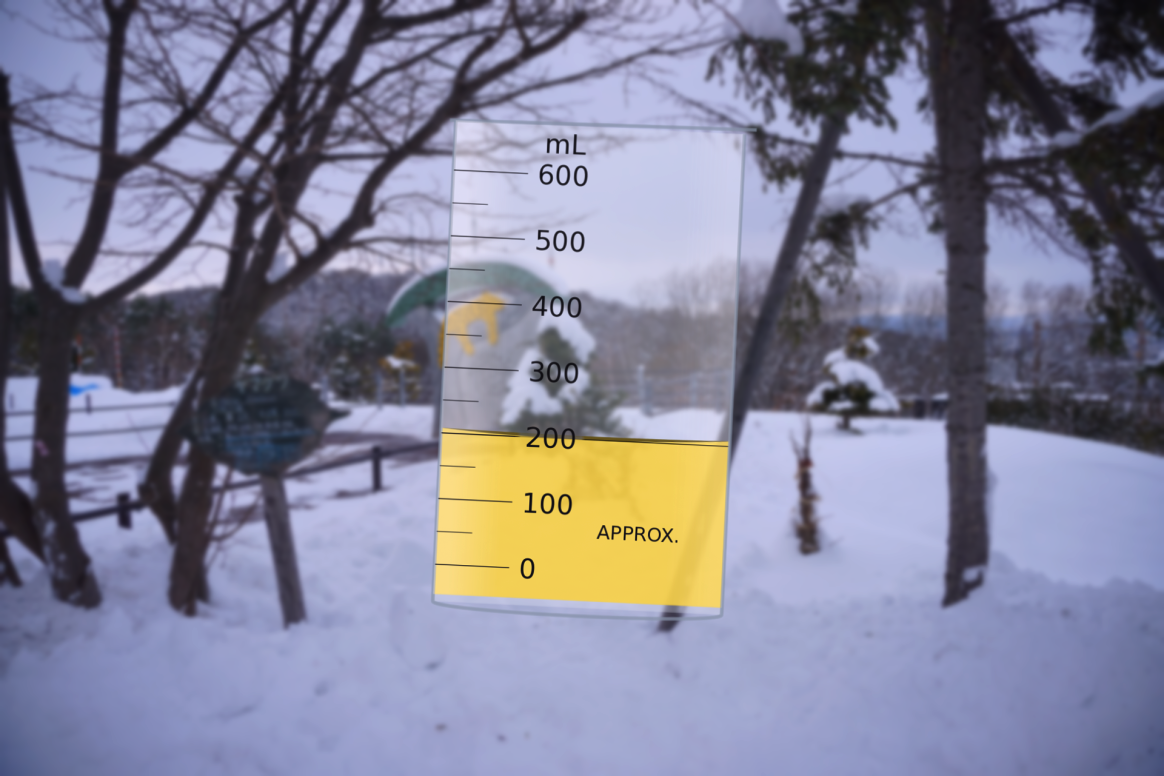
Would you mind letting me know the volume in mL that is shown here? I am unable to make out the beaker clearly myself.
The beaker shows 200 mL
